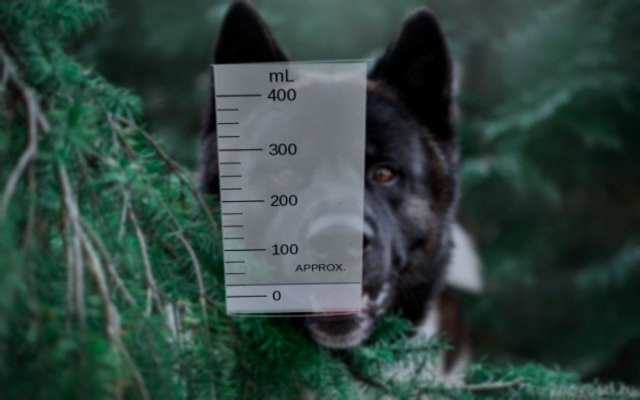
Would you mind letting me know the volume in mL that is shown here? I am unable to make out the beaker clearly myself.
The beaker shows 25 mL
